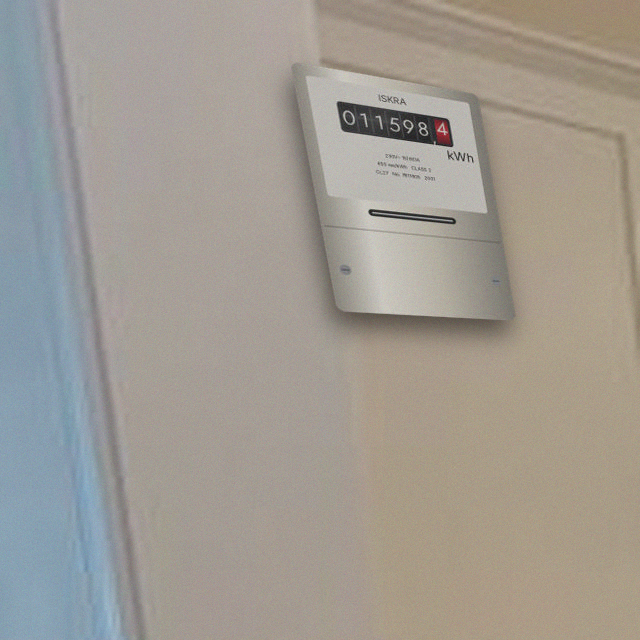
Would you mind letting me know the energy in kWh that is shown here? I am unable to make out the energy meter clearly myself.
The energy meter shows 11598.4 kWh
